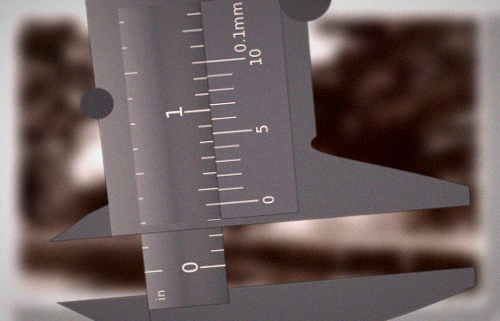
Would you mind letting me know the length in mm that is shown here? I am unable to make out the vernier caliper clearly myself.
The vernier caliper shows 4.0 mm
